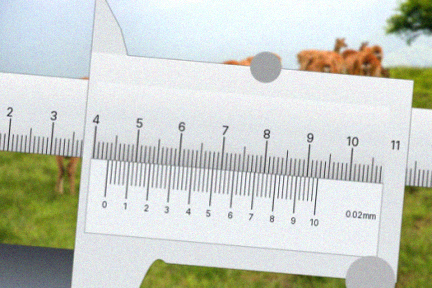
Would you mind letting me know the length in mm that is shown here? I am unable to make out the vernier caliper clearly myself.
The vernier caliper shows 43.5 mm
